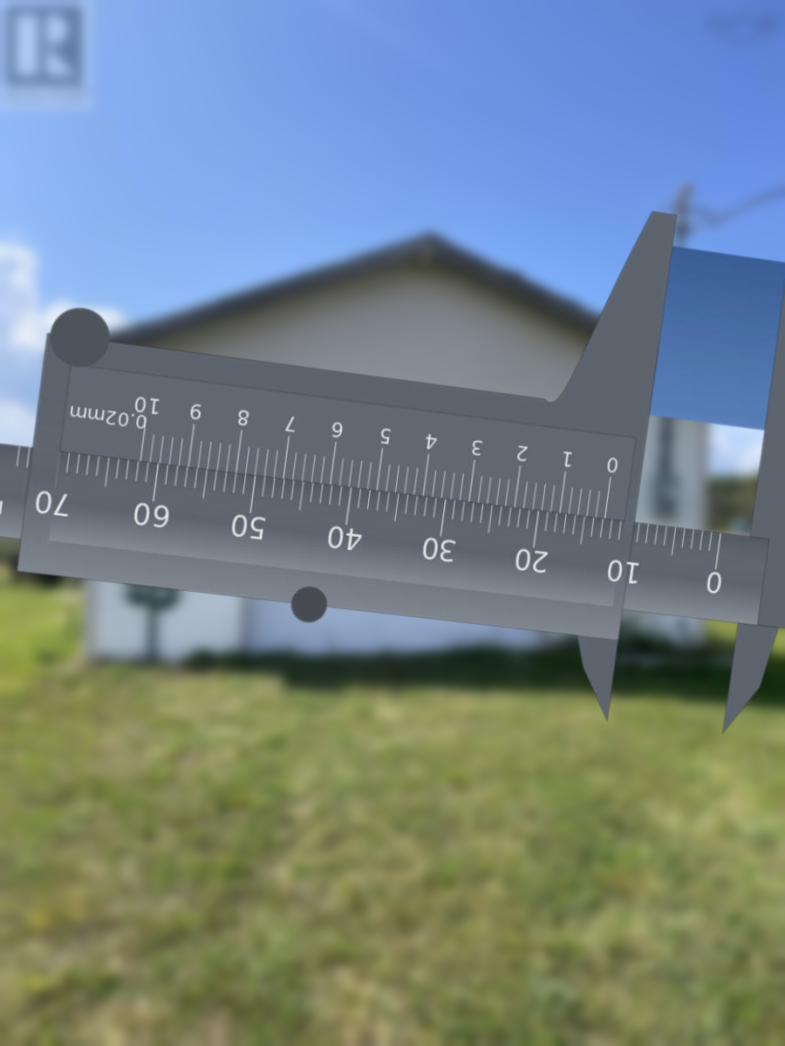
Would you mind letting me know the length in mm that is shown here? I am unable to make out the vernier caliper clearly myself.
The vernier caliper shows 12.8 mm
